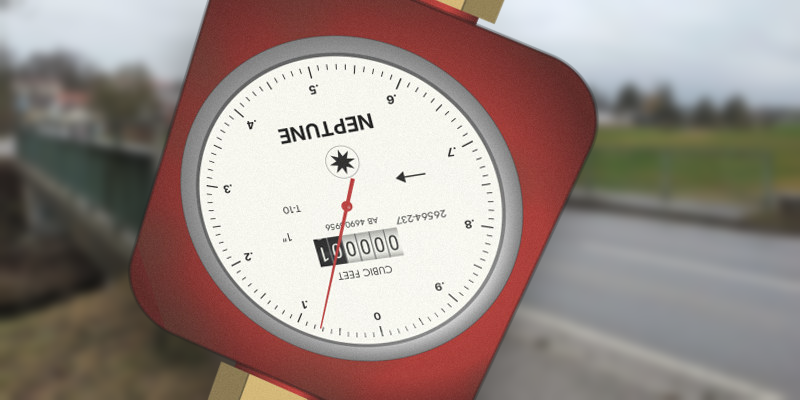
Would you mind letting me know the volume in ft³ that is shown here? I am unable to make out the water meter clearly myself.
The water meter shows 1.07 ft³
